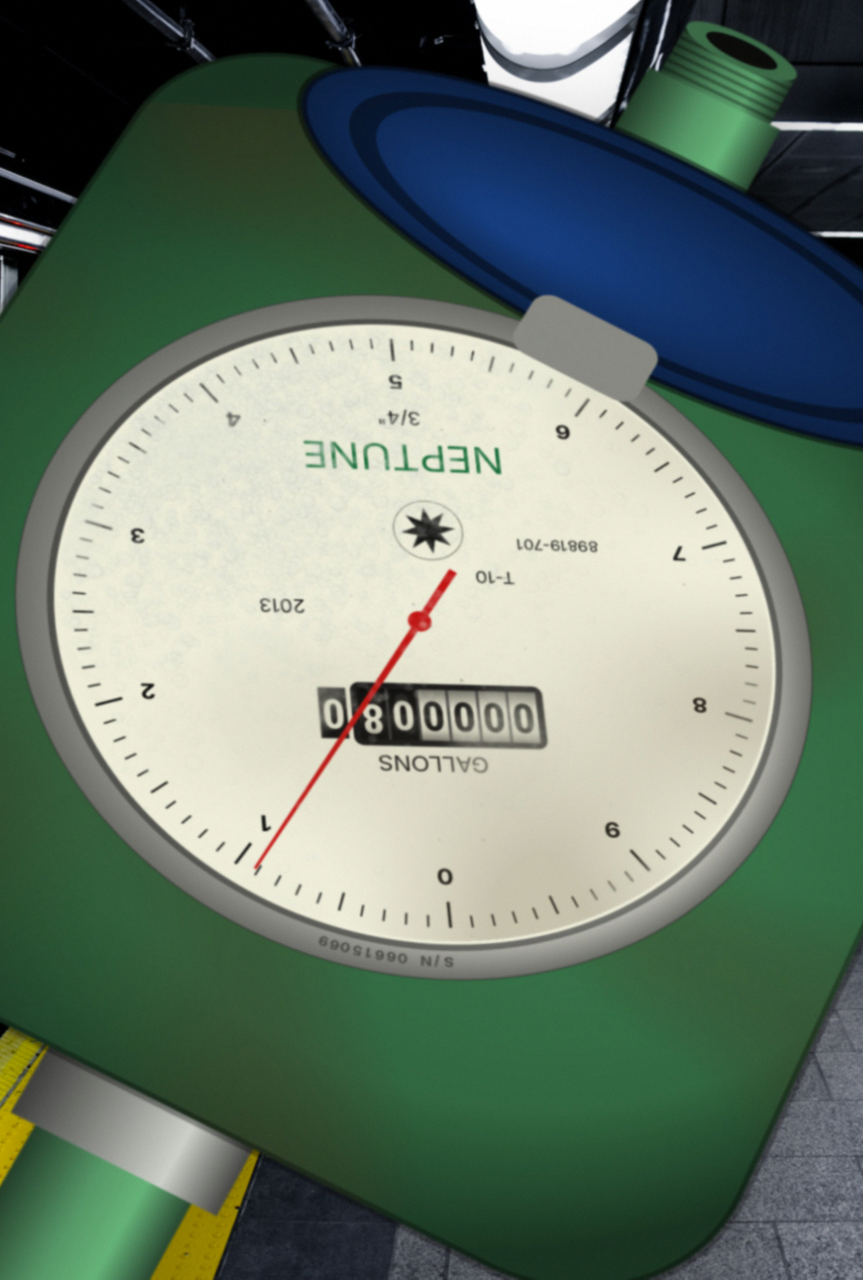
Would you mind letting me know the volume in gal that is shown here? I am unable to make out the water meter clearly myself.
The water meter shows 80.9 gal
